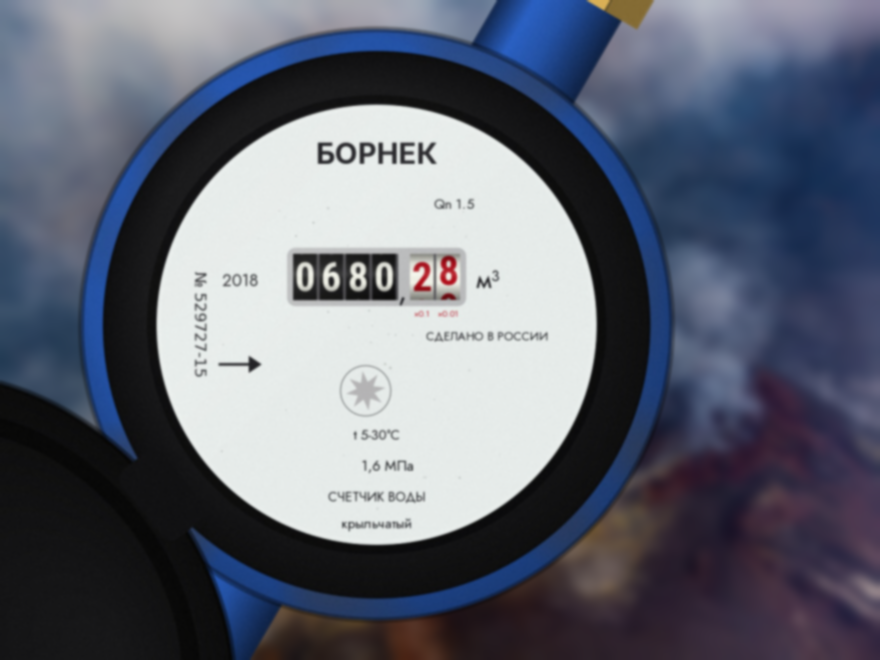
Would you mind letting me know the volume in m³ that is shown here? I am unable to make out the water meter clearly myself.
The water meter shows 680.28 m³
